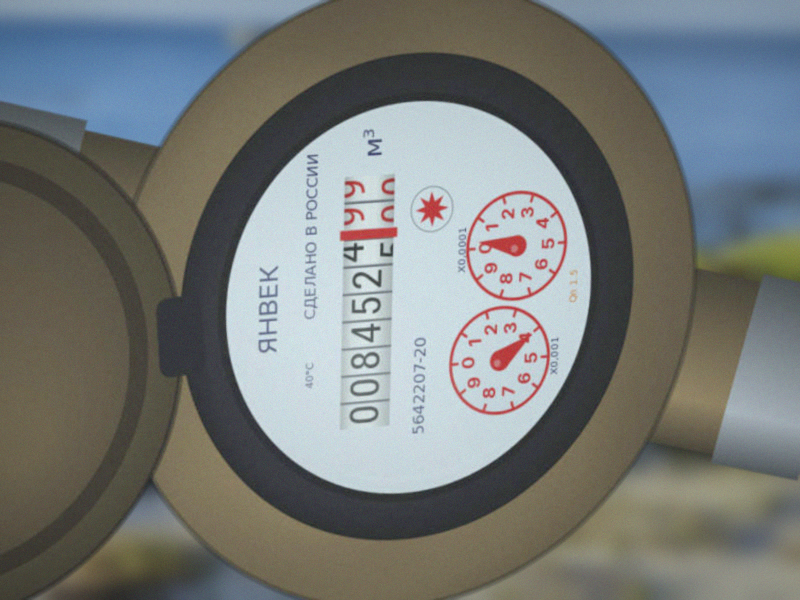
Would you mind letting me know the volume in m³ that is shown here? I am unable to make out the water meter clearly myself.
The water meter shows 84524.9940 m³
